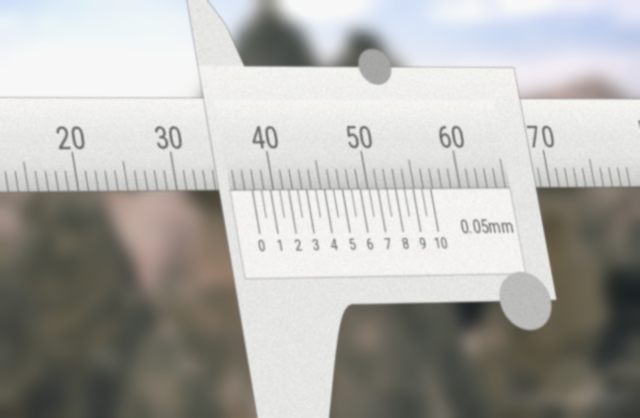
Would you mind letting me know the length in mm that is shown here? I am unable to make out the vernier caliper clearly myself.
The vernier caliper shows 37.8 mm
